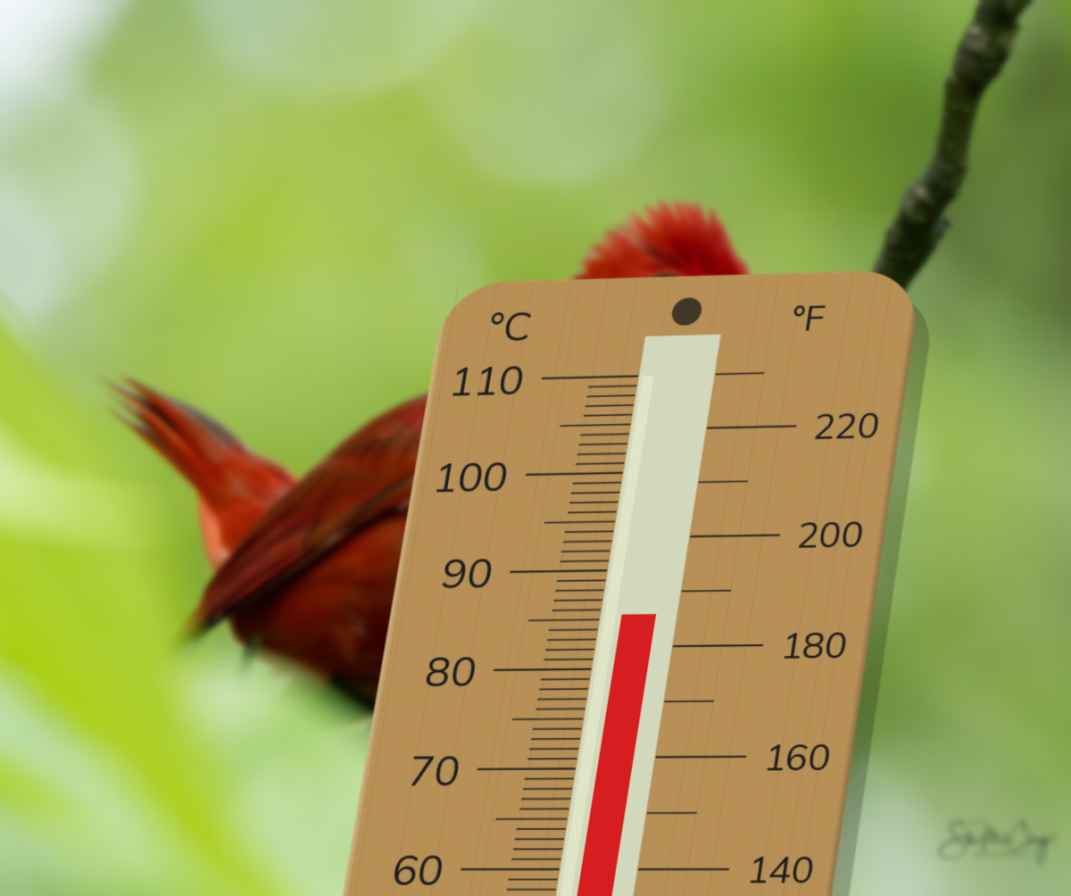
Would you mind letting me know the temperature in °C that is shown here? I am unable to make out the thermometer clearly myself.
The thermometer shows 85.5 °C
